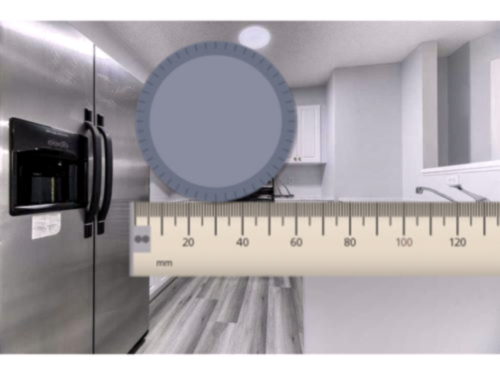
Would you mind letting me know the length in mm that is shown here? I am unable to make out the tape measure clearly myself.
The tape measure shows 60 mm
